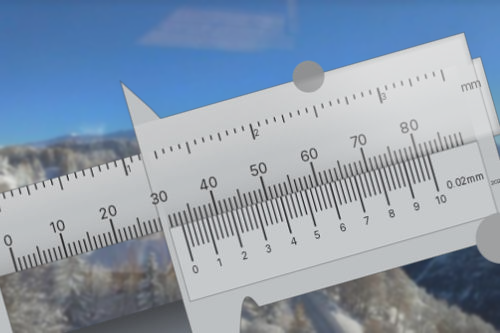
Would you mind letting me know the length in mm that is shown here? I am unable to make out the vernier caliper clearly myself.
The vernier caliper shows 33.0 mm
